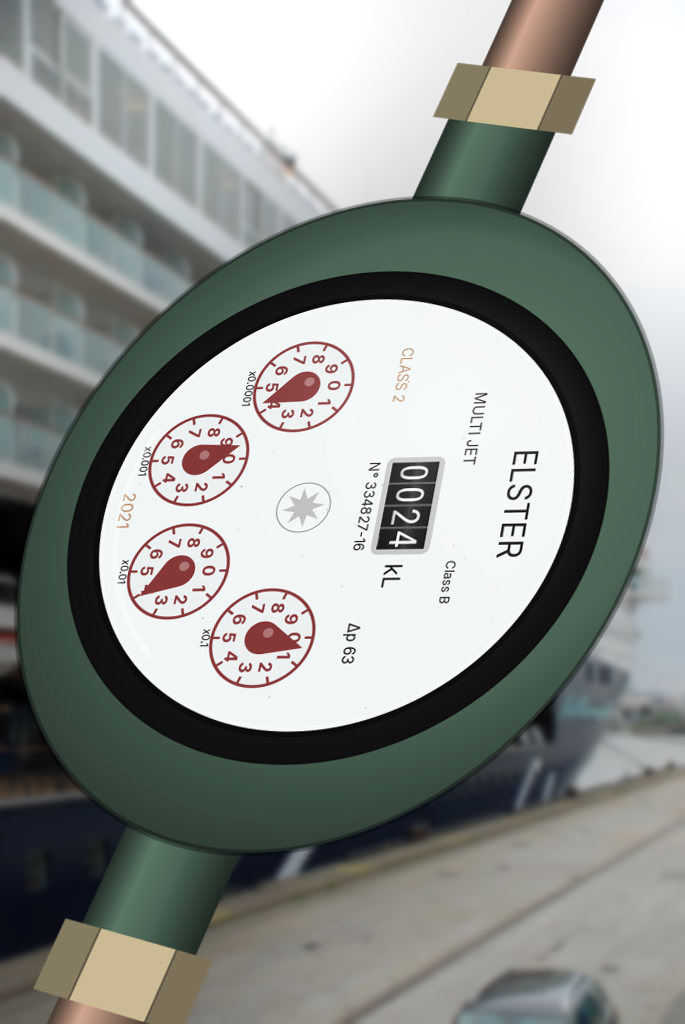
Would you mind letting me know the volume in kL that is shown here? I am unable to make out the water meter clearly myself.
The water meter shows 24.0394 kL
